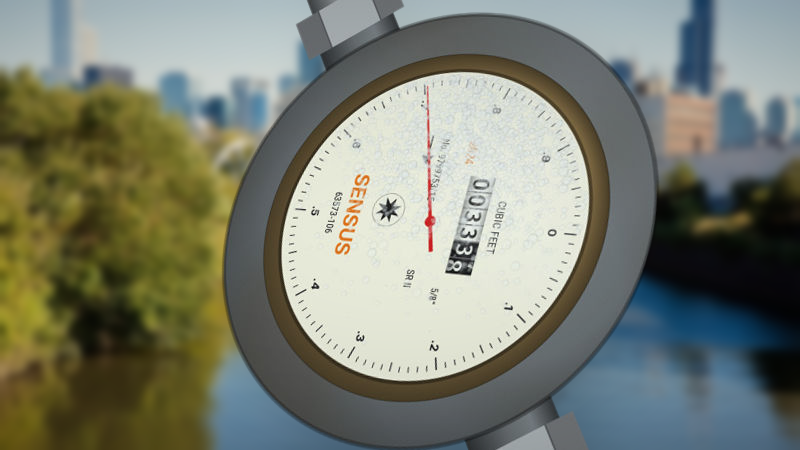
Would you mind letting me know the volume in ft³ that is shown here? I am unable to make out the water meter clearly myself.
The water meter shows 3337.70 ft³
